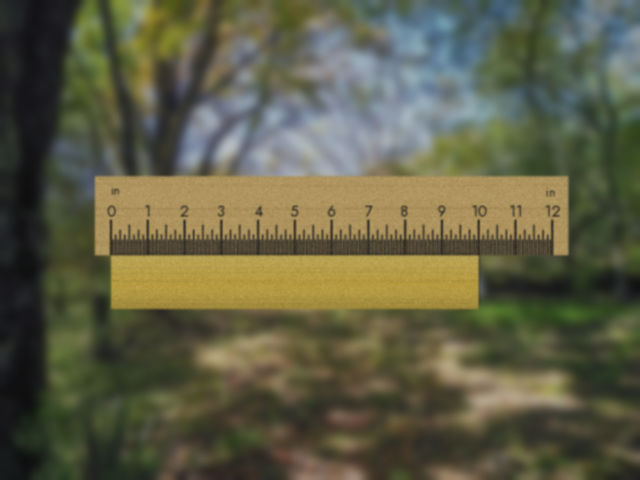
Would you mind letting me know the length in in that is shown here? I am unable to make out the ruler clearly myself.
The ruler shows 10 in
